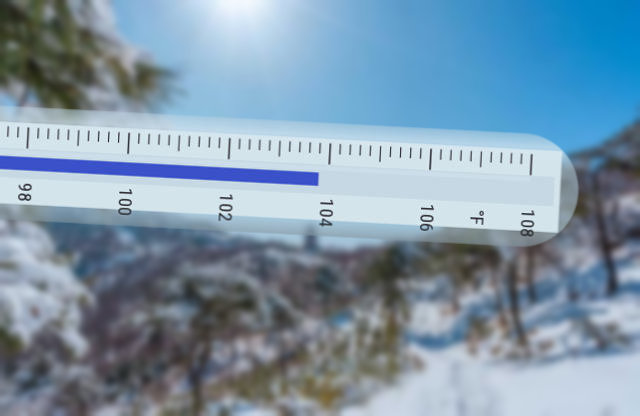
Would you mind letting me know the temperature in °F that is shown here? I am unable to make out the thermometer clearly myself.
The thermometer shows 103.8 °F
